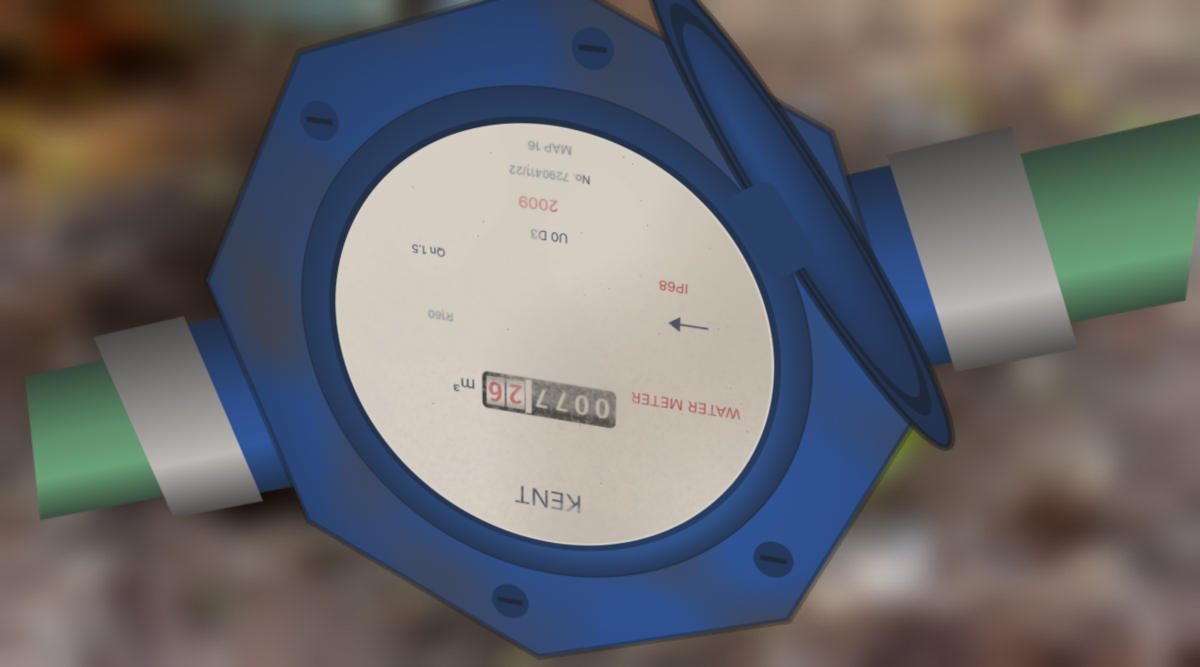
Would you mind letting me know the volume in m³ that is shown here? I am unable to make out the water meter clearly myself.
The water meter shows 77.26 m³
